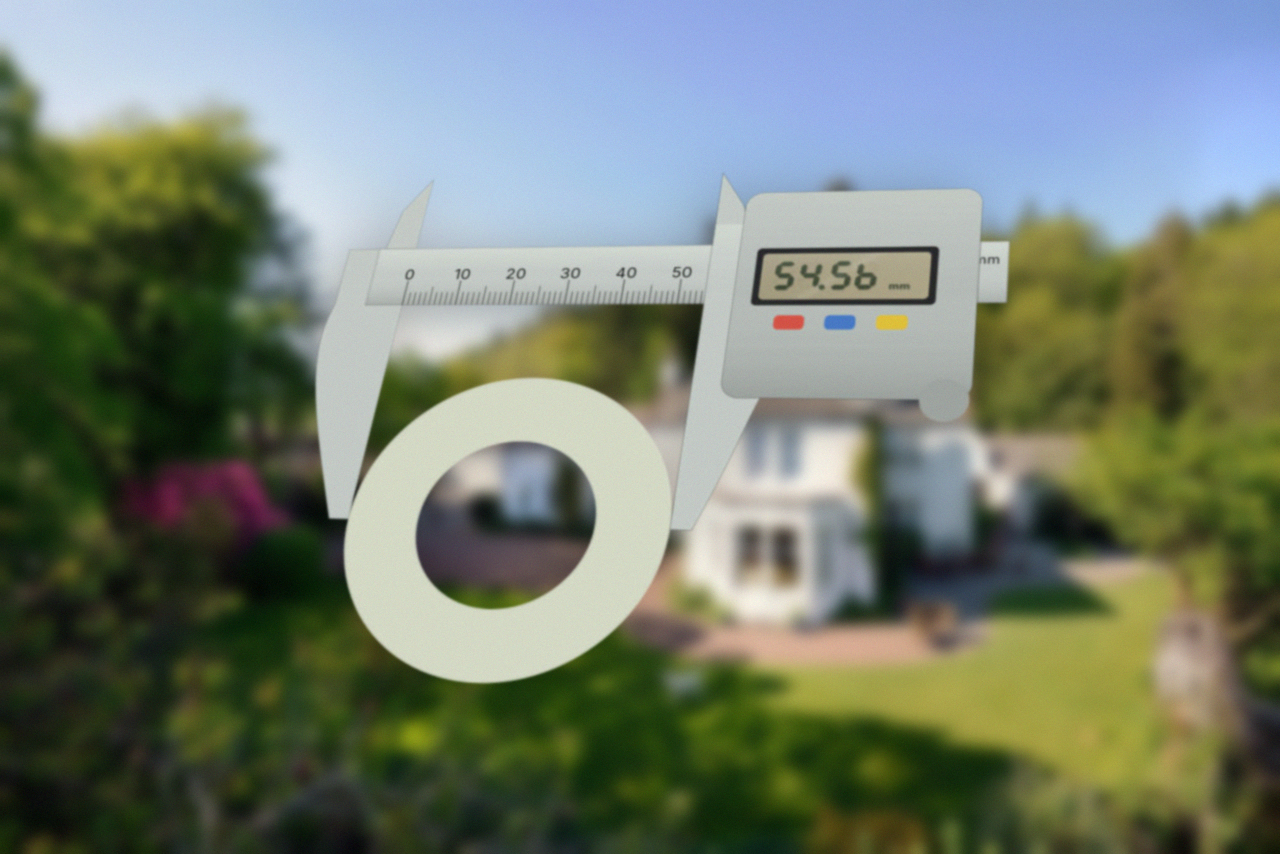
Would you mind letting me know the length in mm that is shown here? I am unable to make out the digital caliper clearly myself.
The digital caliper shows 54.56 mm
